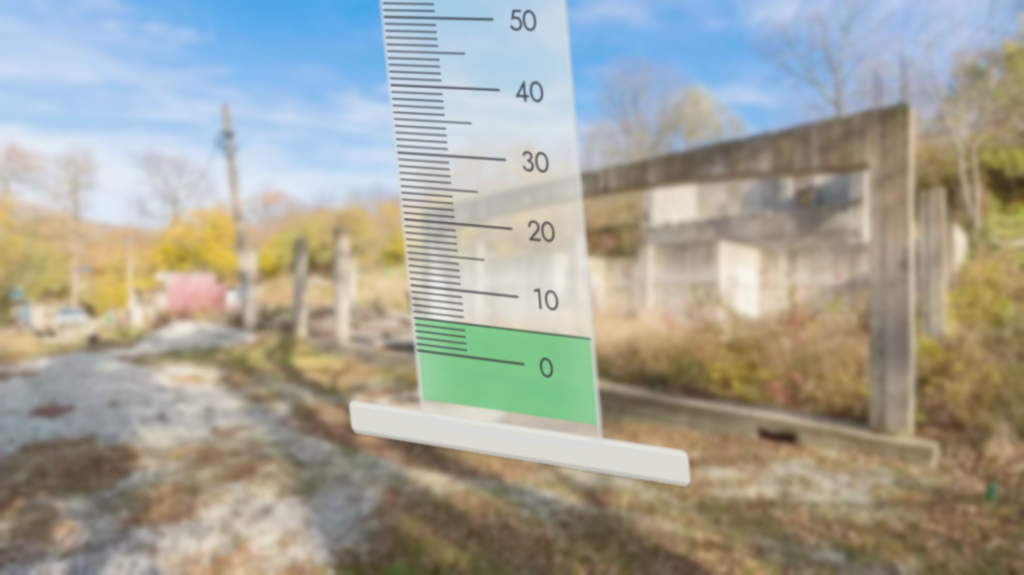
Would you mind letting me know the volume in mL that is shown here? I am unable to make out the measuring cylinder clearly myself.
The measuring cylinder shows 5 mL
